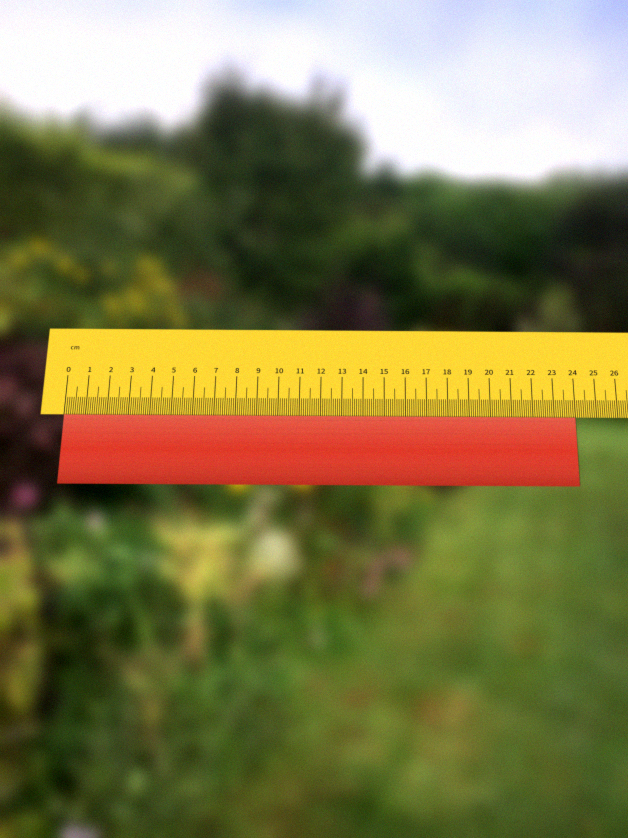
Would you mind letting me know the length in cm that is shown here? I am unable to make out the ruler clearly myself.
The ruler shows 24 cm
